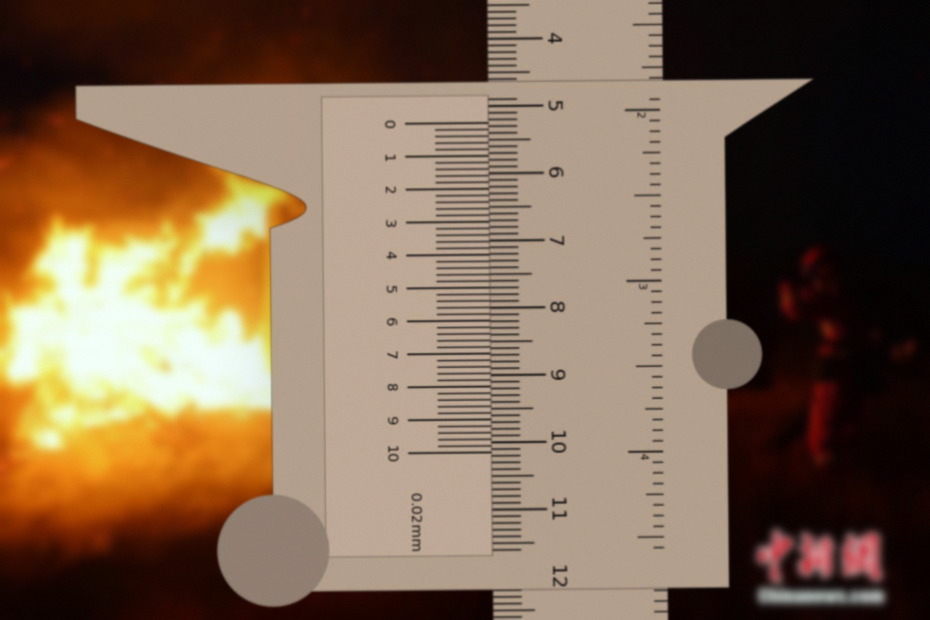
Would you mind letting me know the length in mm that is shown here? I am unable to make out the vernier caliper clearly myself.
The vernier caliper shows 52.5 mm
